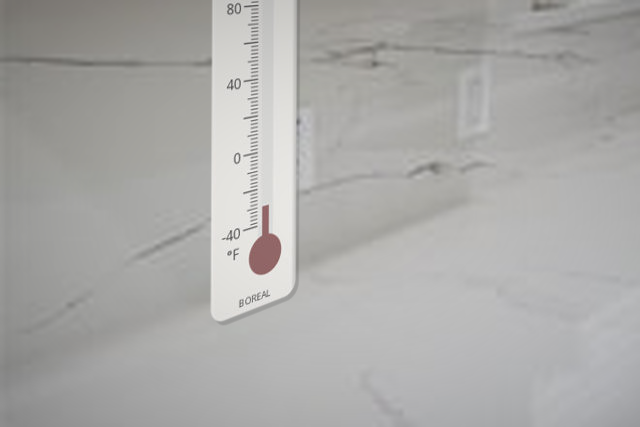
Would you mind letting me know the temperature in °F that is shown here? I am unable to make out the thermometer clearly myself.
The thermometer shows -30 °F
